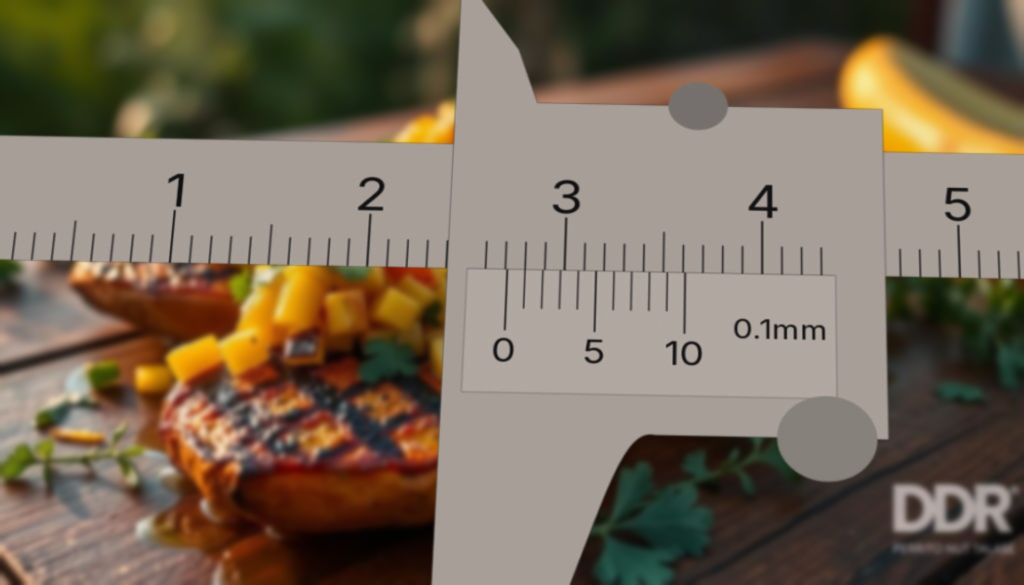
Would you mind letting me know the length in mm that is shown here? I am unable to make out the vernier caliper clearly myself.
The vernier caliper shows 27.1 mm
